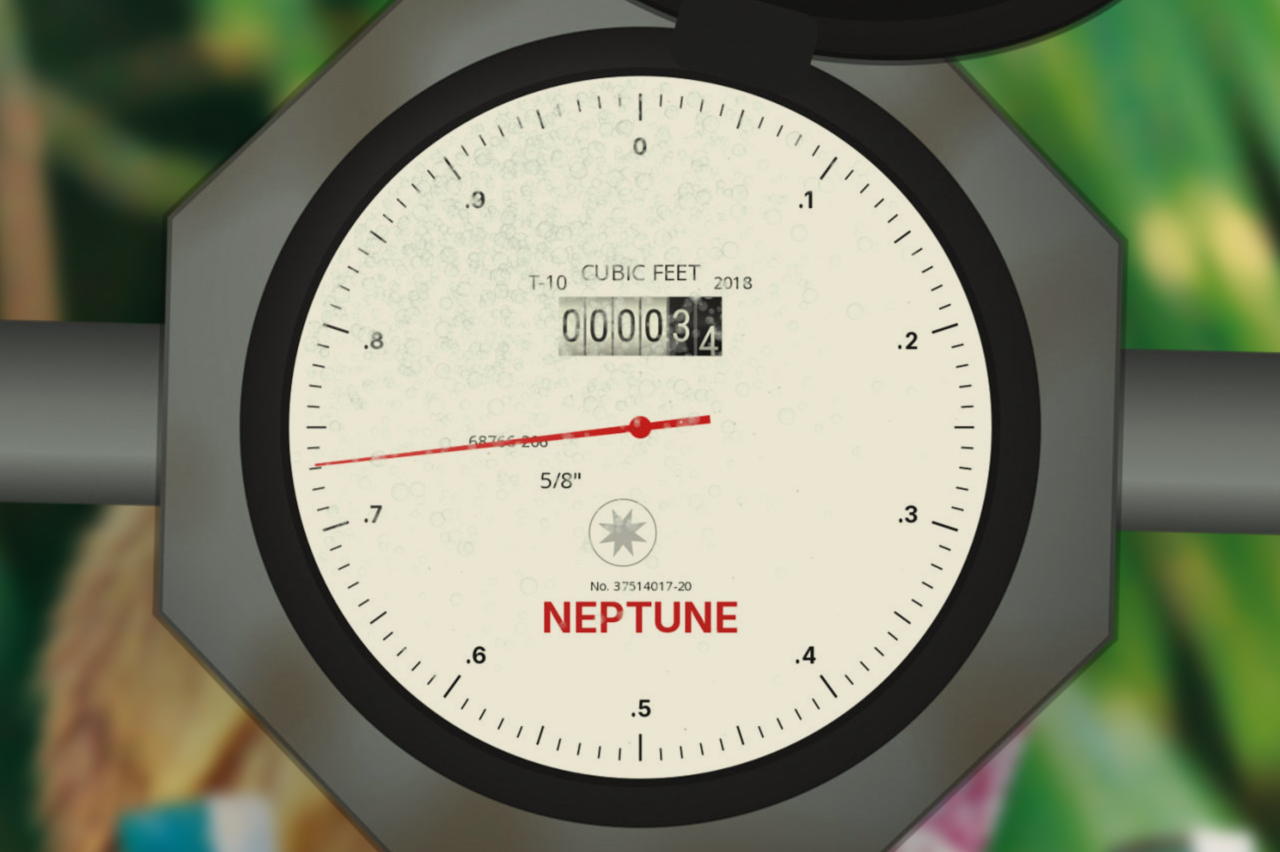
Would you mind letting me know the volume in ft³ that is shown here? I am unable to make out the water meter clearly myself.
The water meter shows 33.73 ft³
